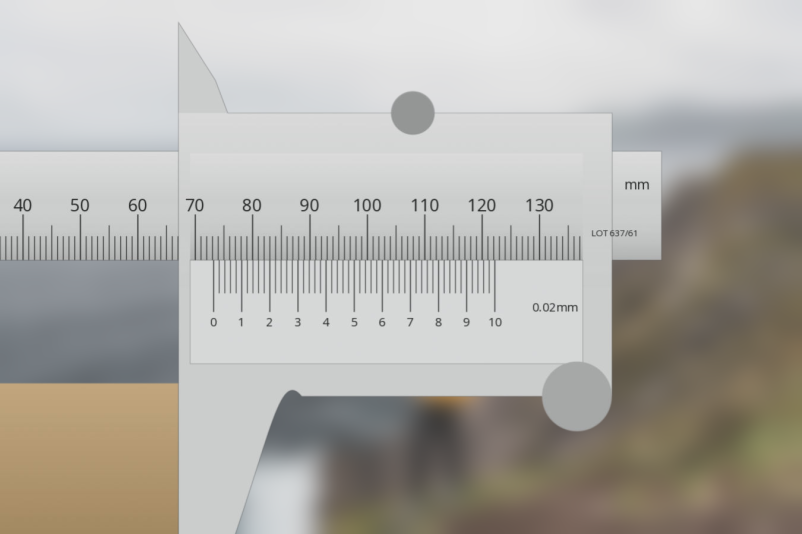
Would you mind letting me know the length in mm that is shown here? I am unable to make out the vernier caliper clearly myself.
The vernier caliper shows 73.2 mm
